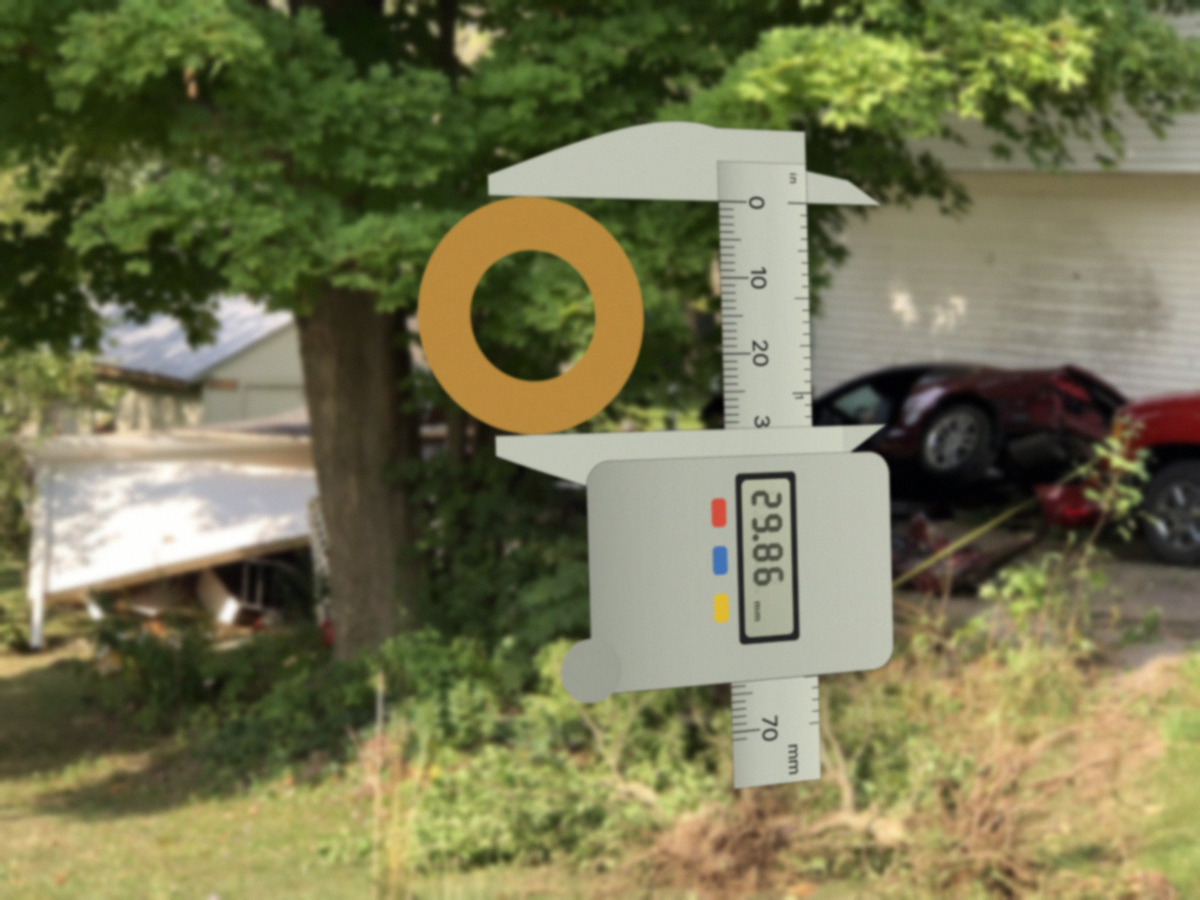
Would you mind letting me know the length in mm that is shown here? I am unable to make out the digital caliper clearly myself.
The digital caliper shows 29.86 mm
